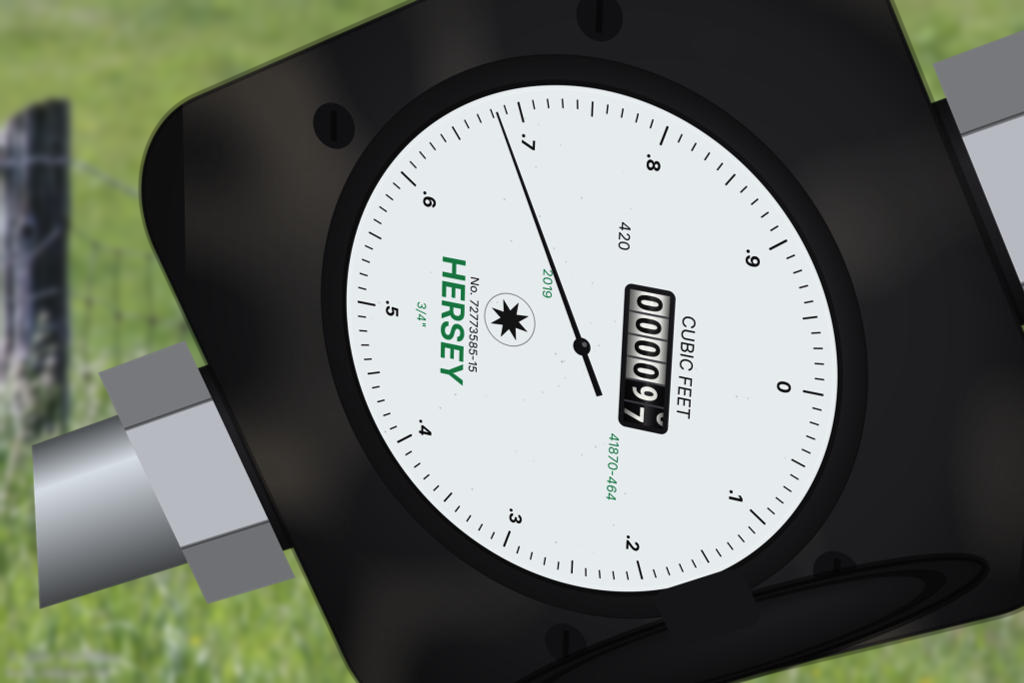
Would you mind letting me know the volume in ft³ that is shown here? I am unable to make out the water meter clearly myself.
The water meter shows 96.68 ft³
